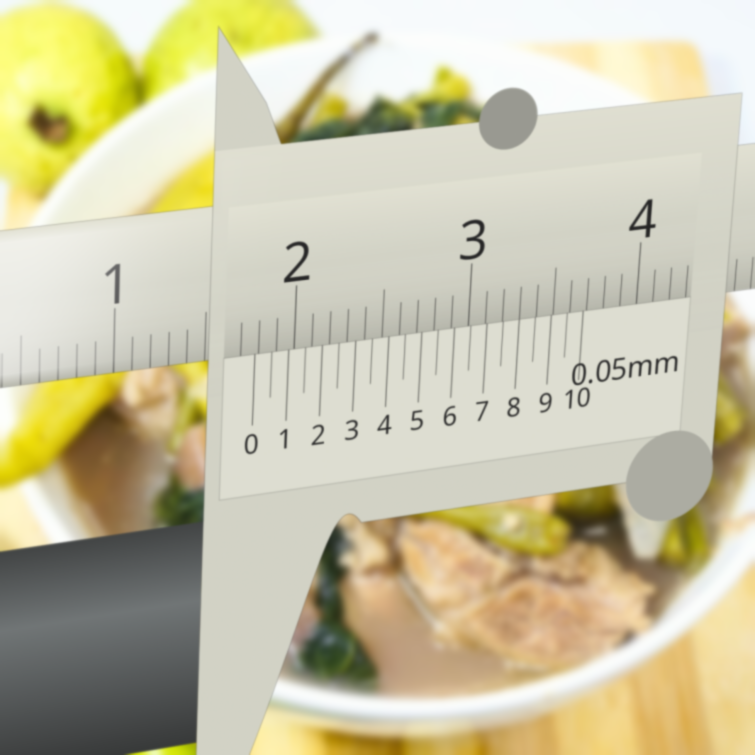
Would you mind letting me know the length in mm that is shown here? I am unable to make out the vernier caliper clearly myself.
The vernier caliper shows 17.8 mm
